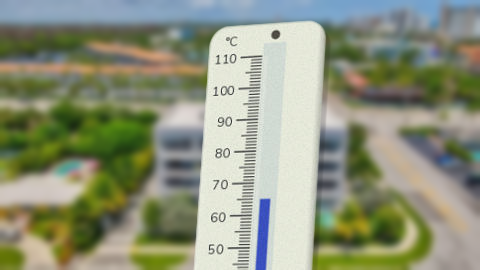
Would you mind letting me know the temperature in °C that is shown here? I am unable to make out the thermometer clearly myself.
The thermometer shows 65 °C
